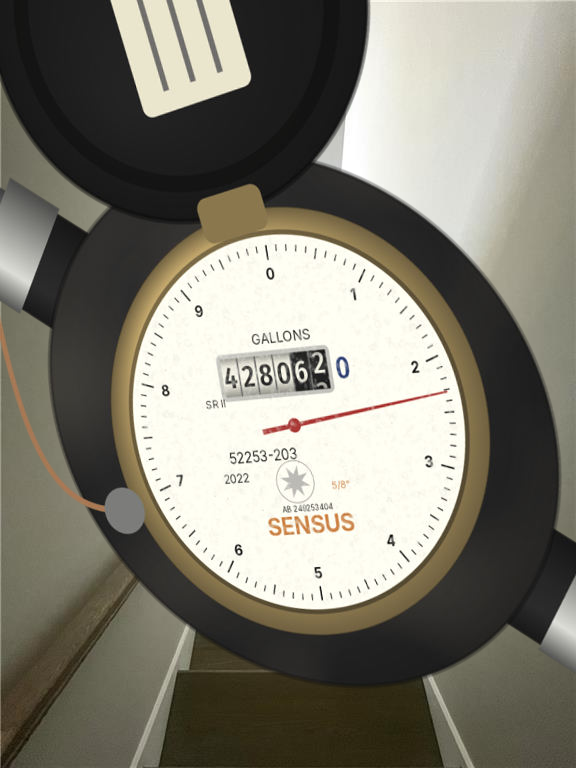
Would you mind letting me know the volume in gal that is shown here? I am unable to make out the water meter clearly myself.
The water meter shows 4280622.3 gal
